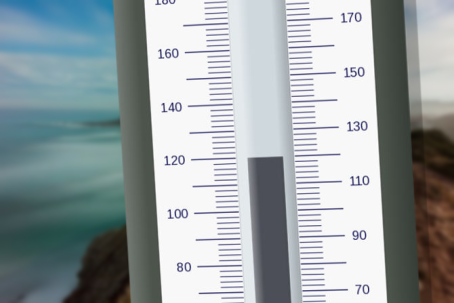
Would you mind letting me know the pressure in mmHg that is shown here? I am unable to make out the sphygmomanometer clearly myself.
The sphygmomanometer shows 120 mmHg
